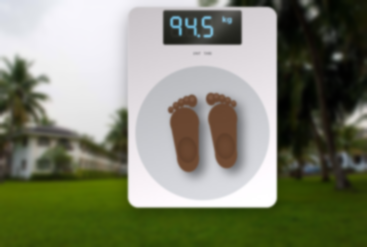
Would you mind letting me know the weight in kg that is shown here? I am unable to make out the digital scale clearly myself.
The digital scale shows 94.5 kg
